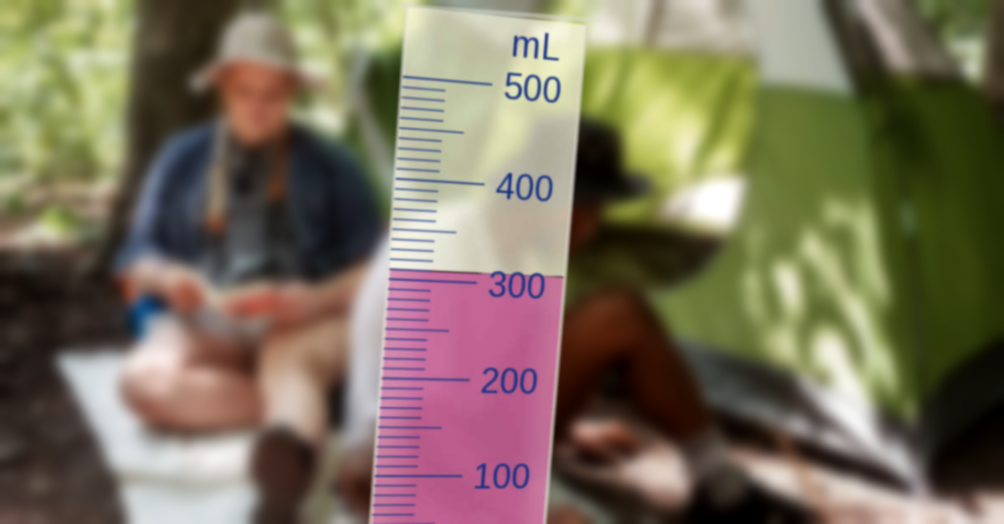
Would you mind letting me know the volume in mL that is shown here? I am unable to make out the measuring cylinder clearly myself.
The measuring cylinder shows 310 mL
